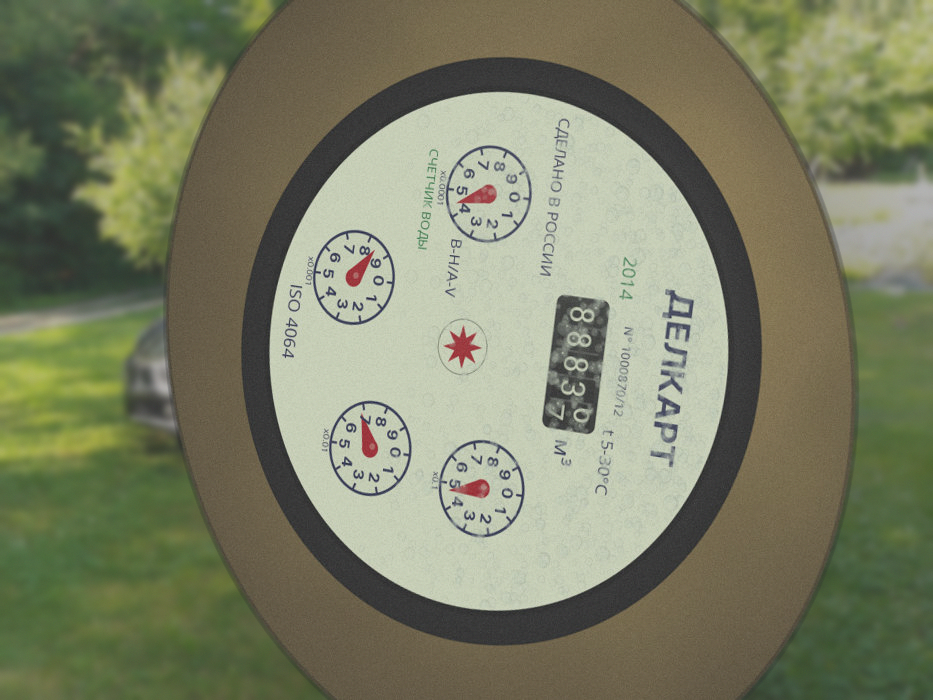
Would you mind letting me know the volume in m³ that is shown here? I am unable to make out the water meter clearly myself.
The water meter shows 88836.4684 m³
